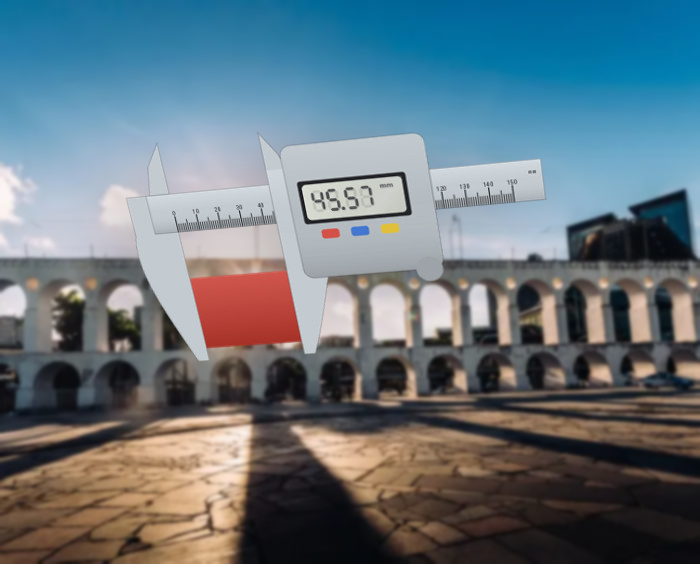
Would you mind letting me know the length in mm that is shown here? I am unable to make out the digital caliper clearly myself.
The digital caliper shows 45.57 mm
